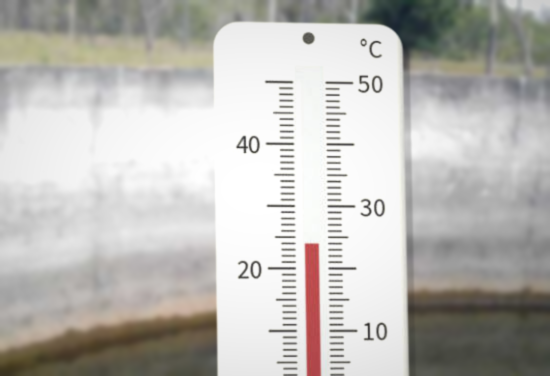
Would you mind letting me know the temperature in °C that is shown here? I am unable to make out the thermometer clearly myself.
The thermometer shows 24 °C
